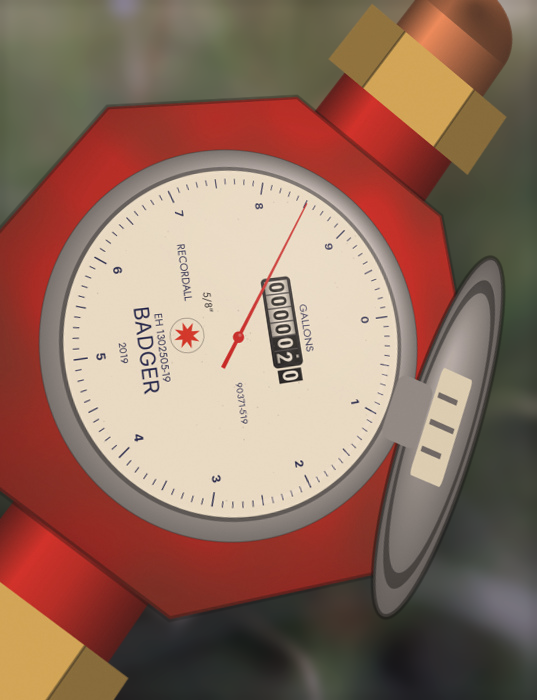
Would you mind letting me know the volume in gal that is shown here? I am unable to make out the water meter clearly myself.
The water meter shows 18.5 gal
